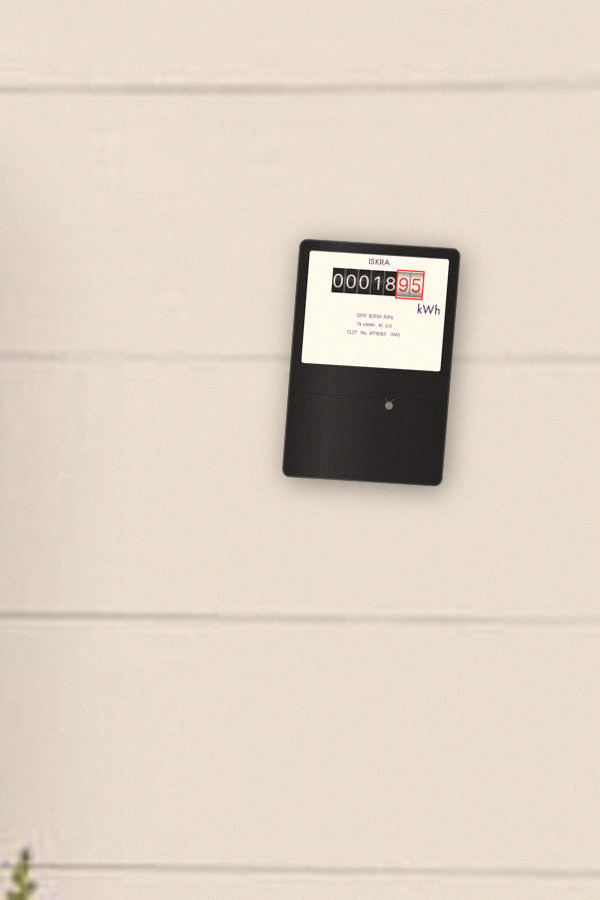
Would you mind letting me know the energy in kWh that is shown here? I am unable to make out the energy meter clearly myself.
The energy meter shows 18.95 kWh
